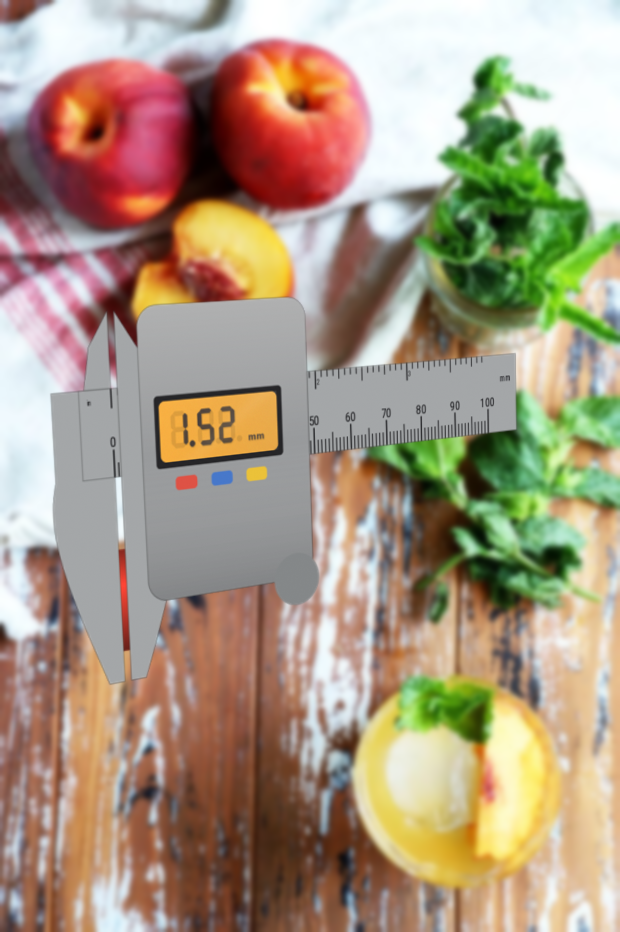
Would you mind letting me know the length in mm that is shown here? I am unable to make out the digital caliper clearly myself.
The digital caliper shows 1.52 mm
